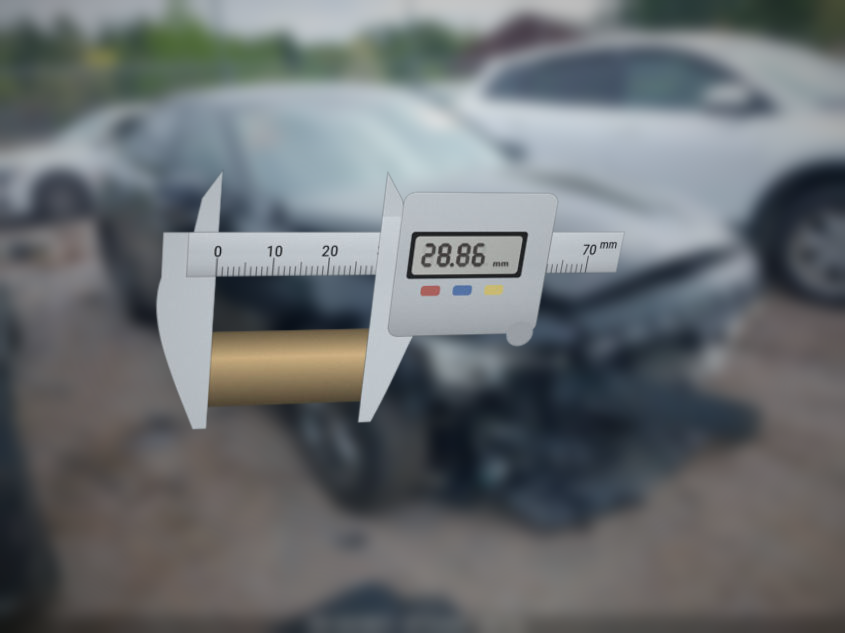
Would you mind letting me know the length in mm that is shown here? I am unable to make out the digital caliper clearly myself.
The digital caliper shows 28.86 mm
